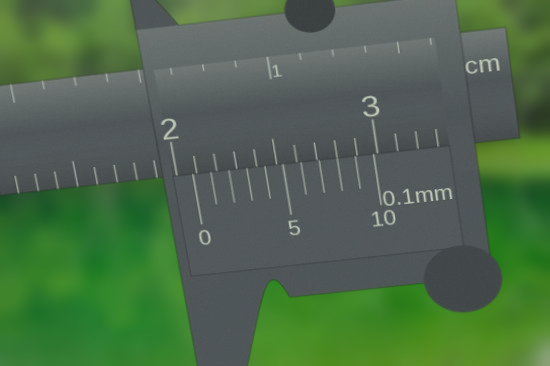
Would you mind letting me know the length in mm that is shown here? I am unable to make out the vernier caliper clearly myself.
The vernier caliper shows 20.8 mm
